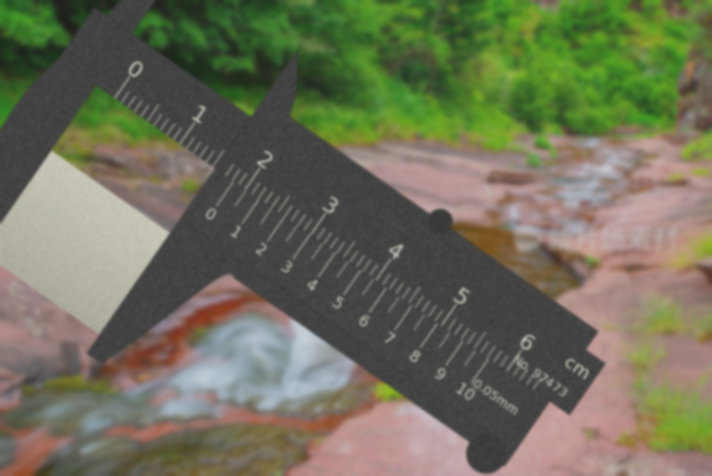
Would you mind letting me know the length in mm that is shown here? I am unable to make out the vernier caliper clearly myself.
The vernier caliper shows 18.2 mm
